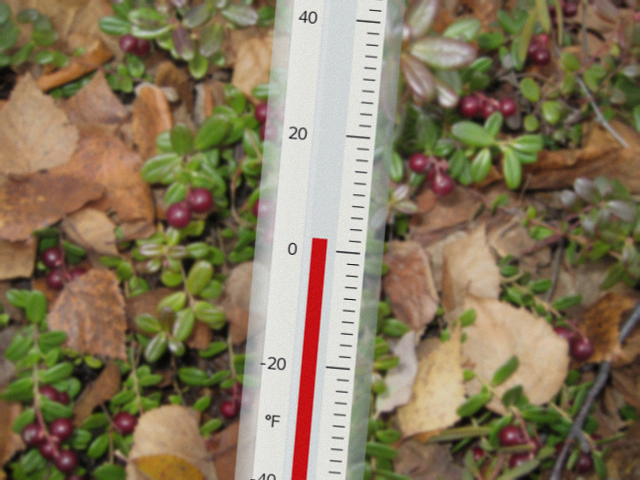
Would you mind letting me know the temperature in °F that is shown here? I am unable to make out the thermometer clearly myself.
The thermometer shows 2 °F
